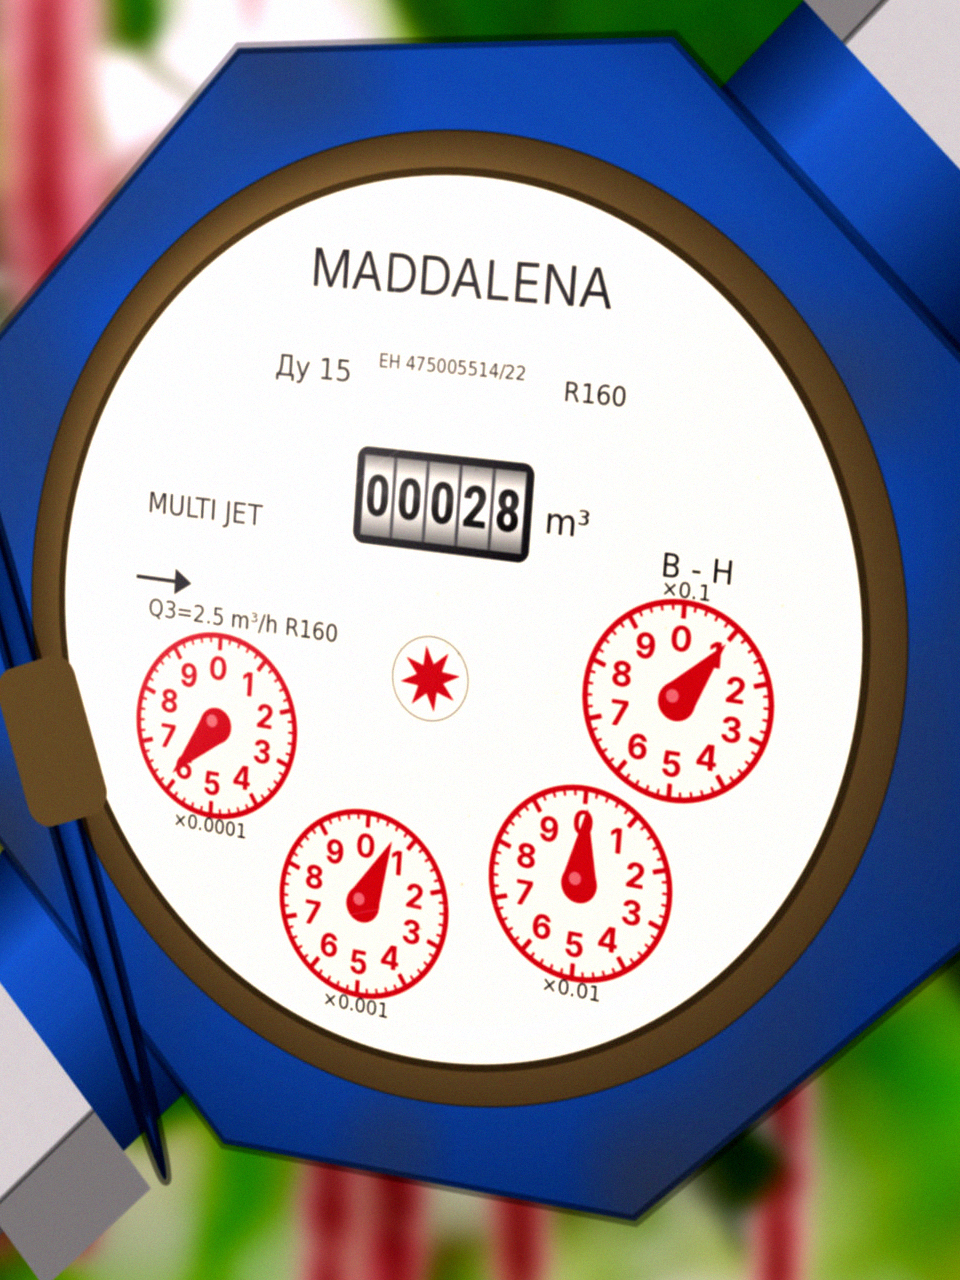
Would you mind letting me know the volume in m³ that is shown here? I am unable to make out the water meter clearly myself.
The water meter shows 28.1006 m³
